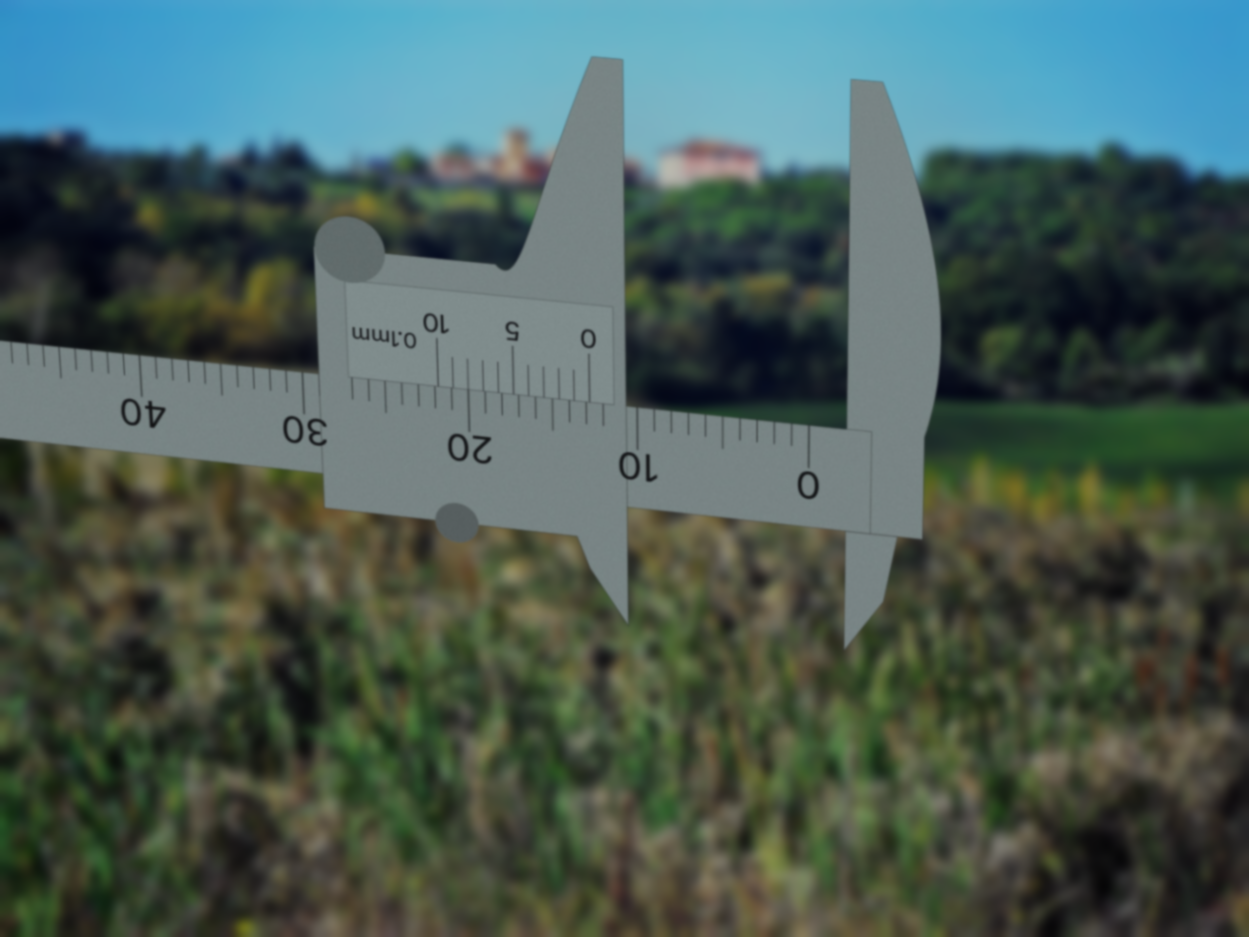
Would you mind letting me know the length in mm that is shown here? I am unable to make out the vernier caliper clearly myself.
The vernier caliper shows 12.8 mm
